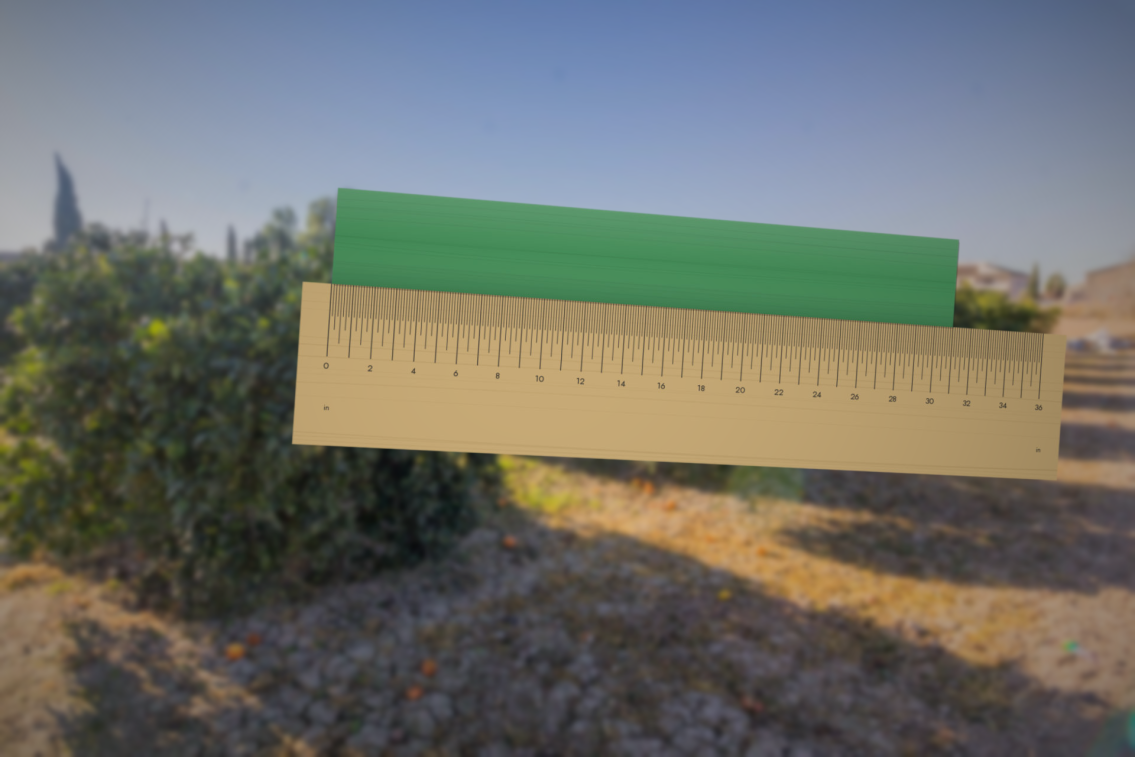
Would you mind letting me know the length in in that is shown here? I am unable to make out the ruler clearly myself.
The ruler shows 31 in
